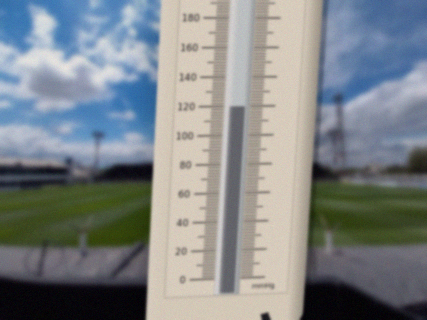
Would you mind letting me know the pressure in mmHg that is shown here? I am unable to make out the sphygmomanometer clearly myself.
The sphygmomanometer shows 120 mmHg
